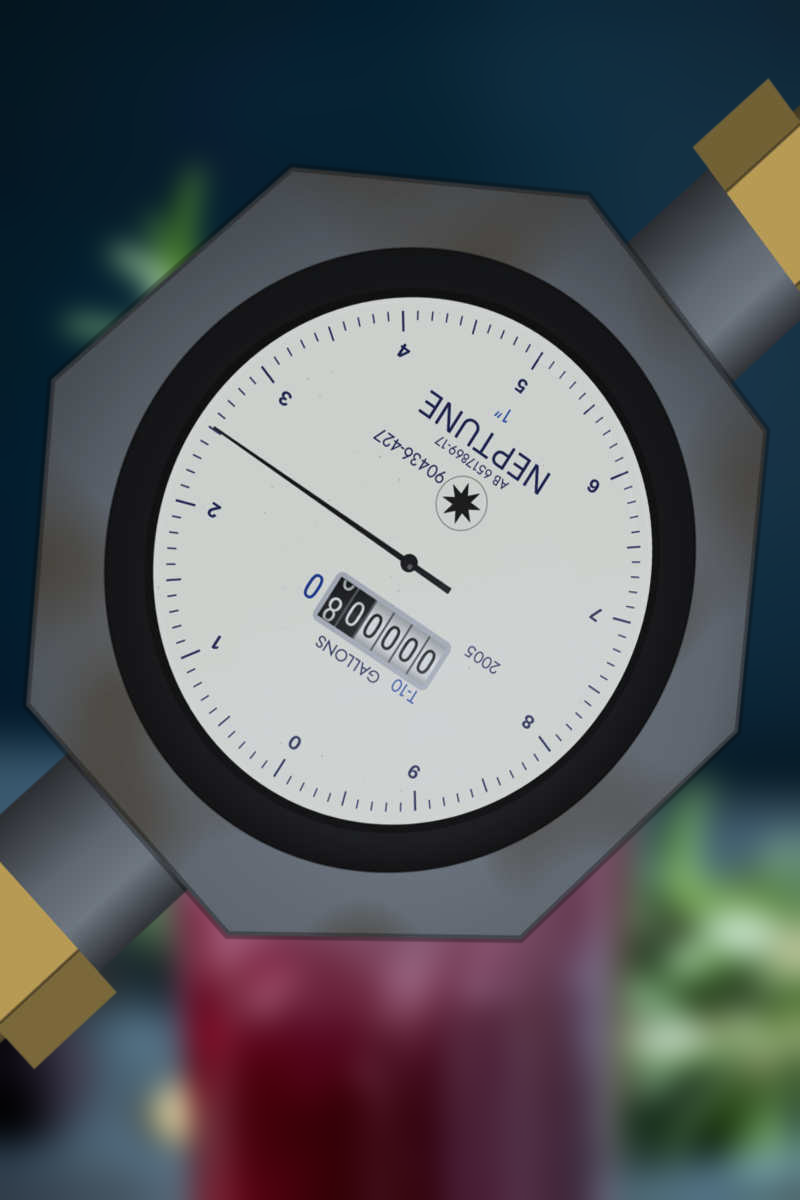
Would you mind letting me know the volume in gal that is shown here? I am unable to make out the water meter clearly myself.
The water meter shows 82.5 gal
